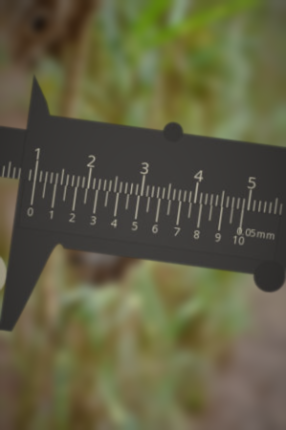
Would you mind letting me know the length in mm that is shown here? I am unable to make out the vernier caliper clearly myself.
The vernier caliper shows 10.0 mm
